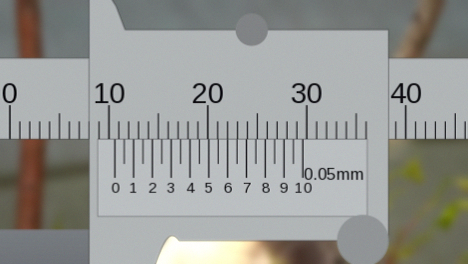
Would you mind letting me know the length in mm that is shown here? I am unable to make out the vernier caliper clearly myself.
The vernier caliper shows 10.6 mm
